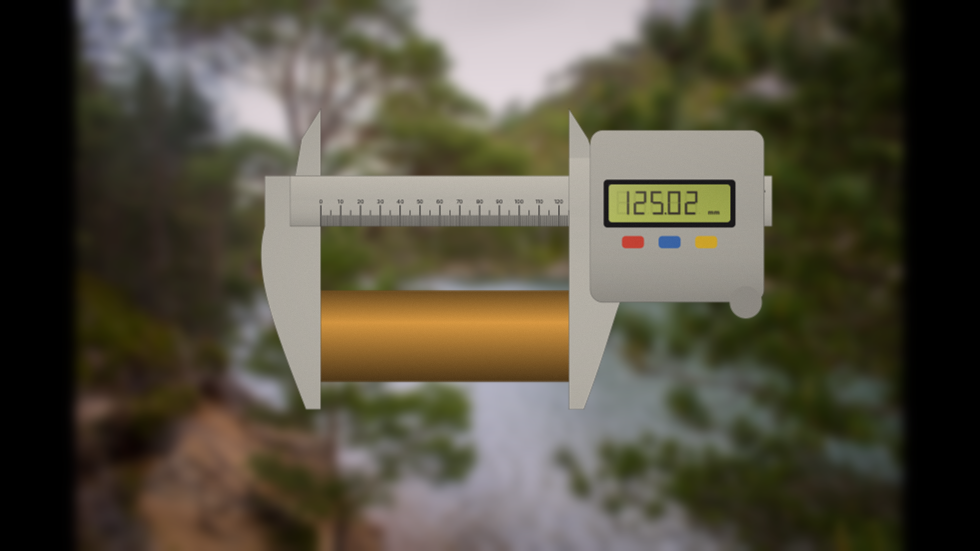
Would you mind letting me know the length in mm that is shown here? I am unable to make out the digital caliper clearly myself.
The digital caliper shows 125.02 mm
